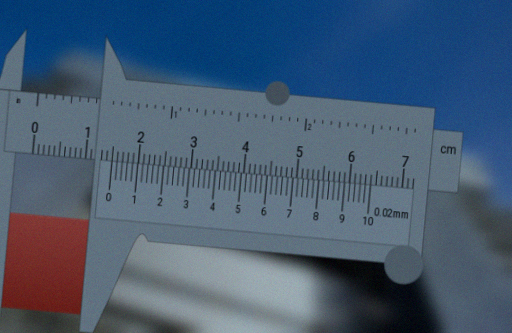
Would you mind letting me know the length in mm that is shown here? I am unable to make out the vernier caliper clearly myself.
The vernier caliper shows 15.0 mm
